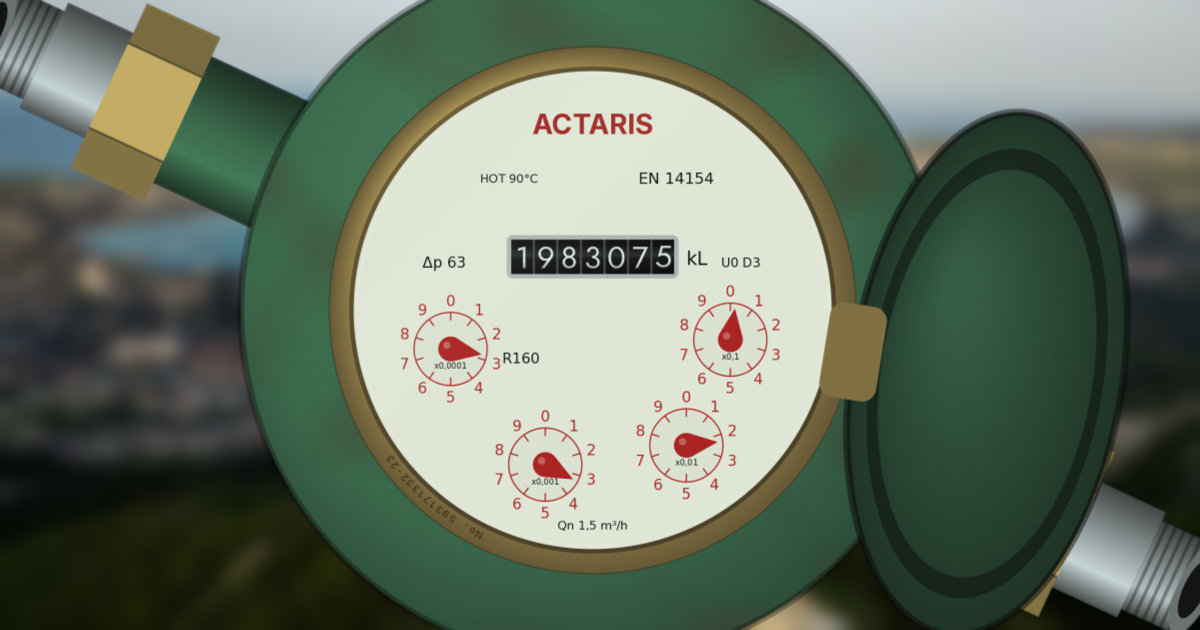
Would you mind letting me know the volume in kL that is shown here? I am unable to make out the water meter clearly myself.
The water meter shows 1983075.0232 kL
